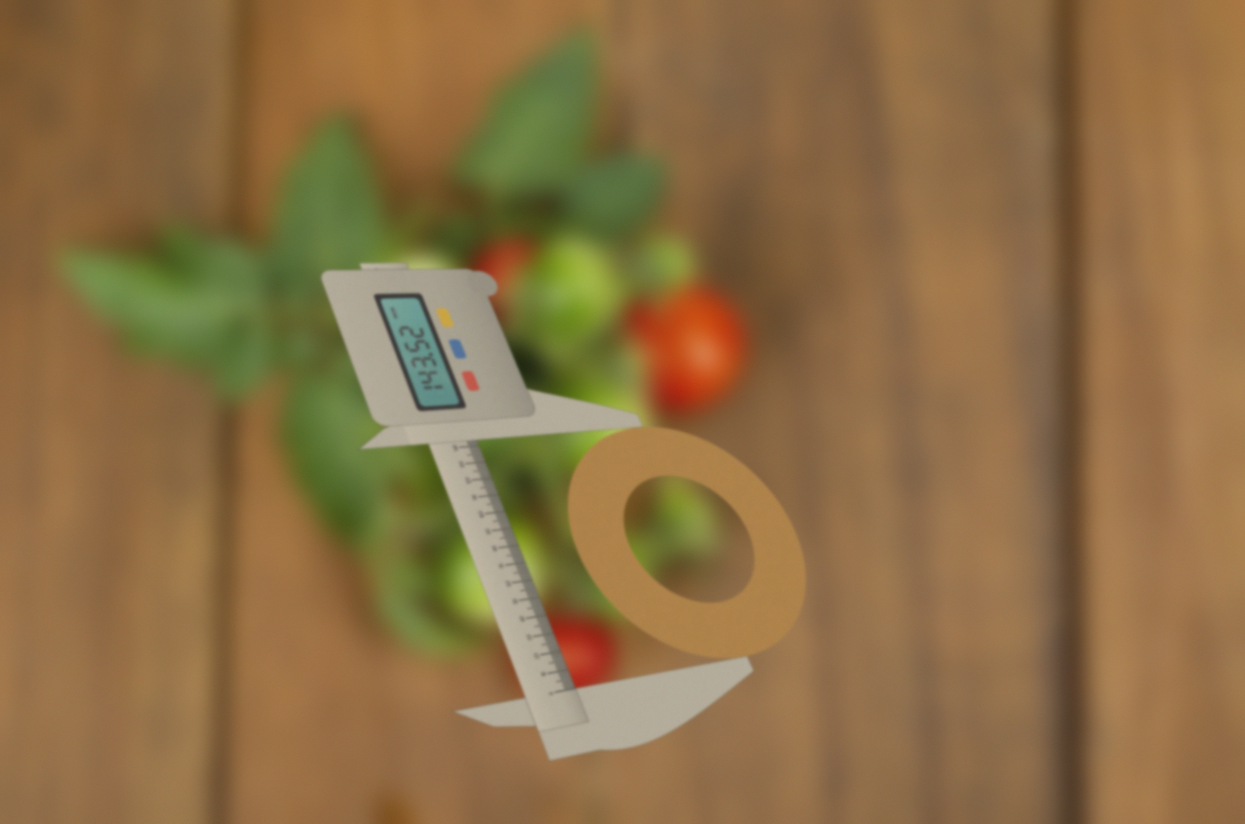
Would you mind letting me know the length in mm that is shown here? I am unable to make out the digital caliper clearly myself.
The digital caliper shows 143.52 mm
